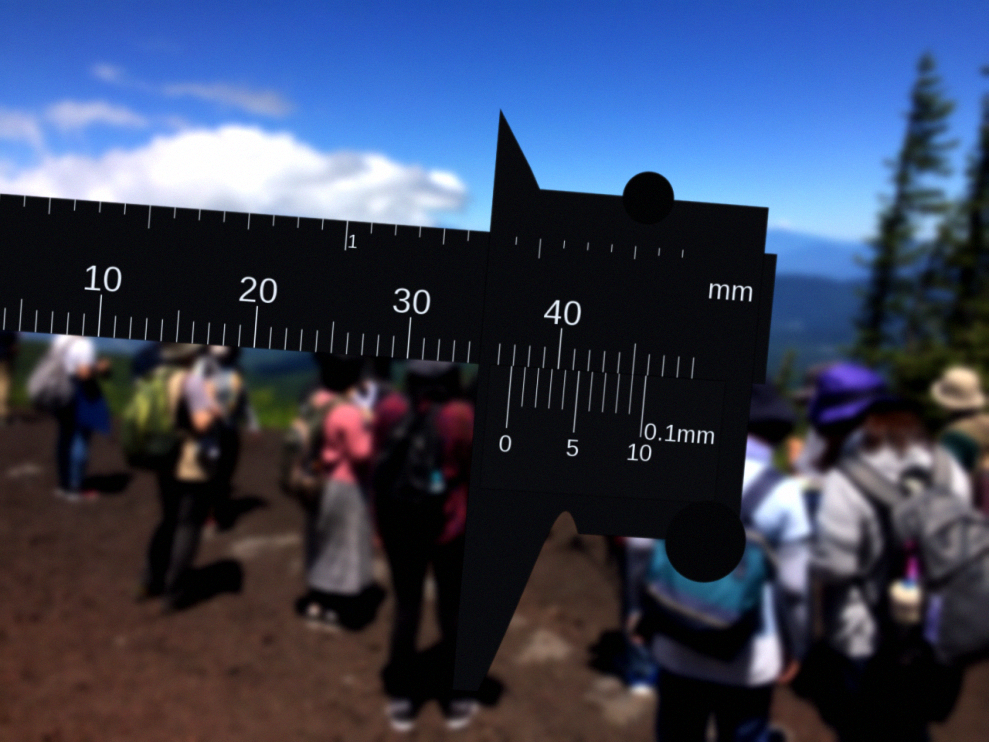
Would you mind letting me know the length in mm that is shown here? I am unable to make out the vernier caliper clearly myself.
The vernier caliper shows 36.9 mm
